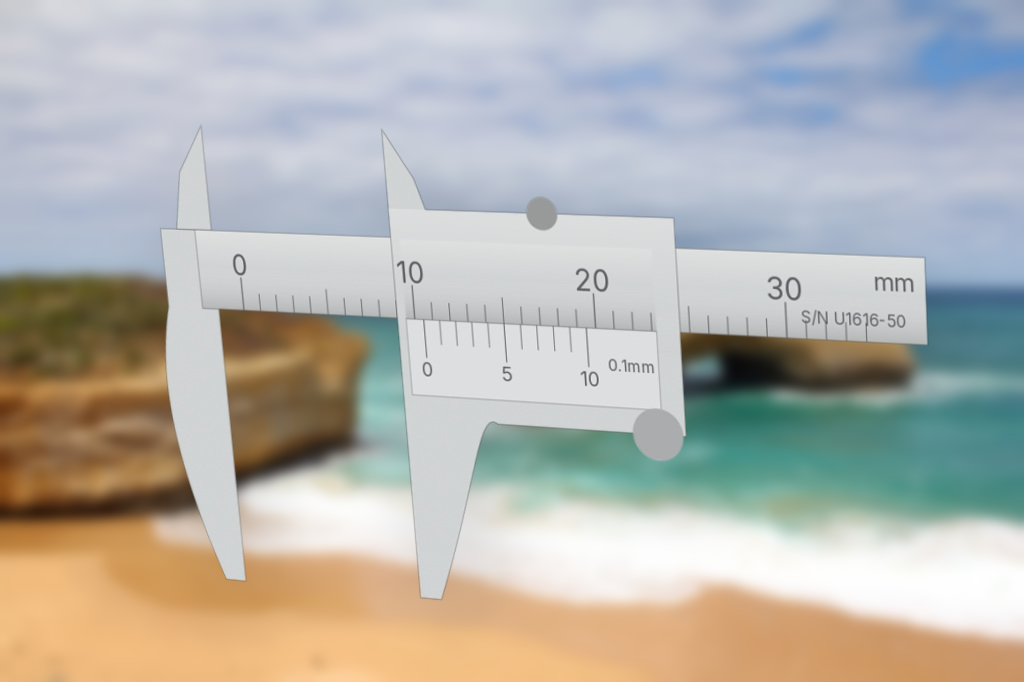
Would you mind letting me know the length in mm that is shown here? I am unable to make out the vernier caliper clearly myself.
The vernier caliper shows 10.5 mm
